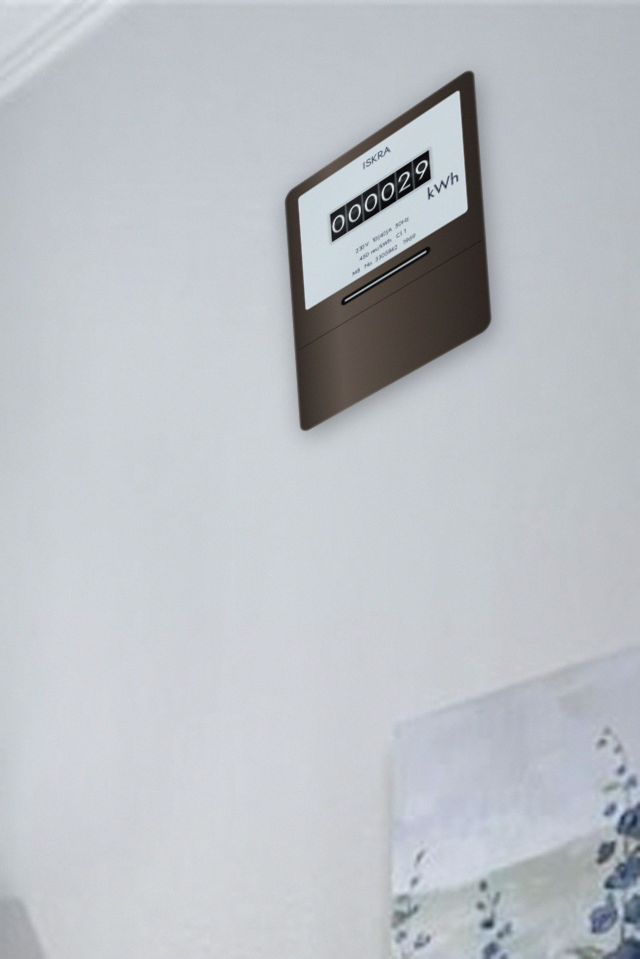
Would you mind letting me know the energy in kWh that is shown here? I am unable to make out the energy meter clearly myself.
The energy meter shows 29 kWh
